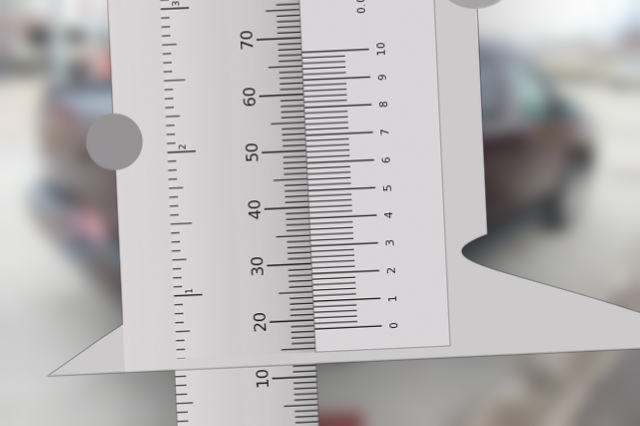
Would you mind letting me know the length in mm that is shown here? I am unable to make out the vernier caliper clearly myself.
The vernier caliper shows 18.4 mm
